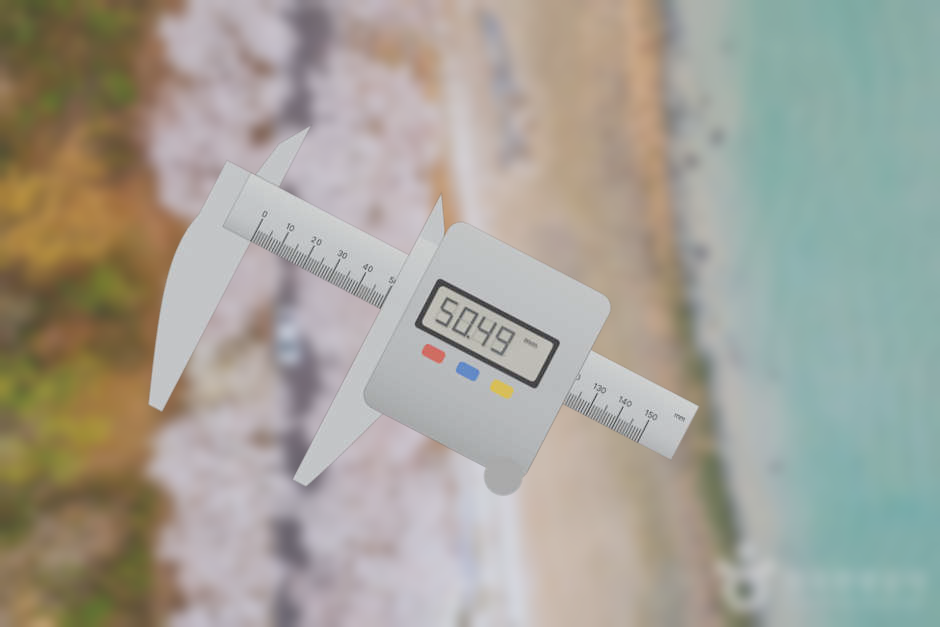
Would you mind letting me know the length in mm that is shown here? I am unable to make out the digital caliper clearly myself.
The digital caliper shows 50.49 mm
